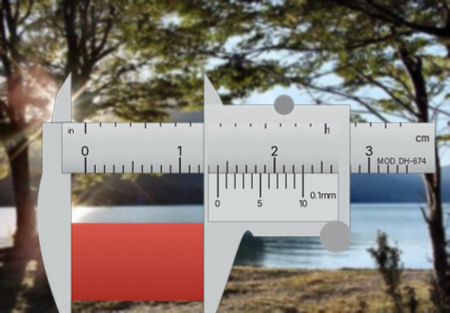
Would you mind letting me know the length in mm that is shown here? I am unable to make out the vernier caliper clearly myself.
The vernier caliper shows 14.0 mm
